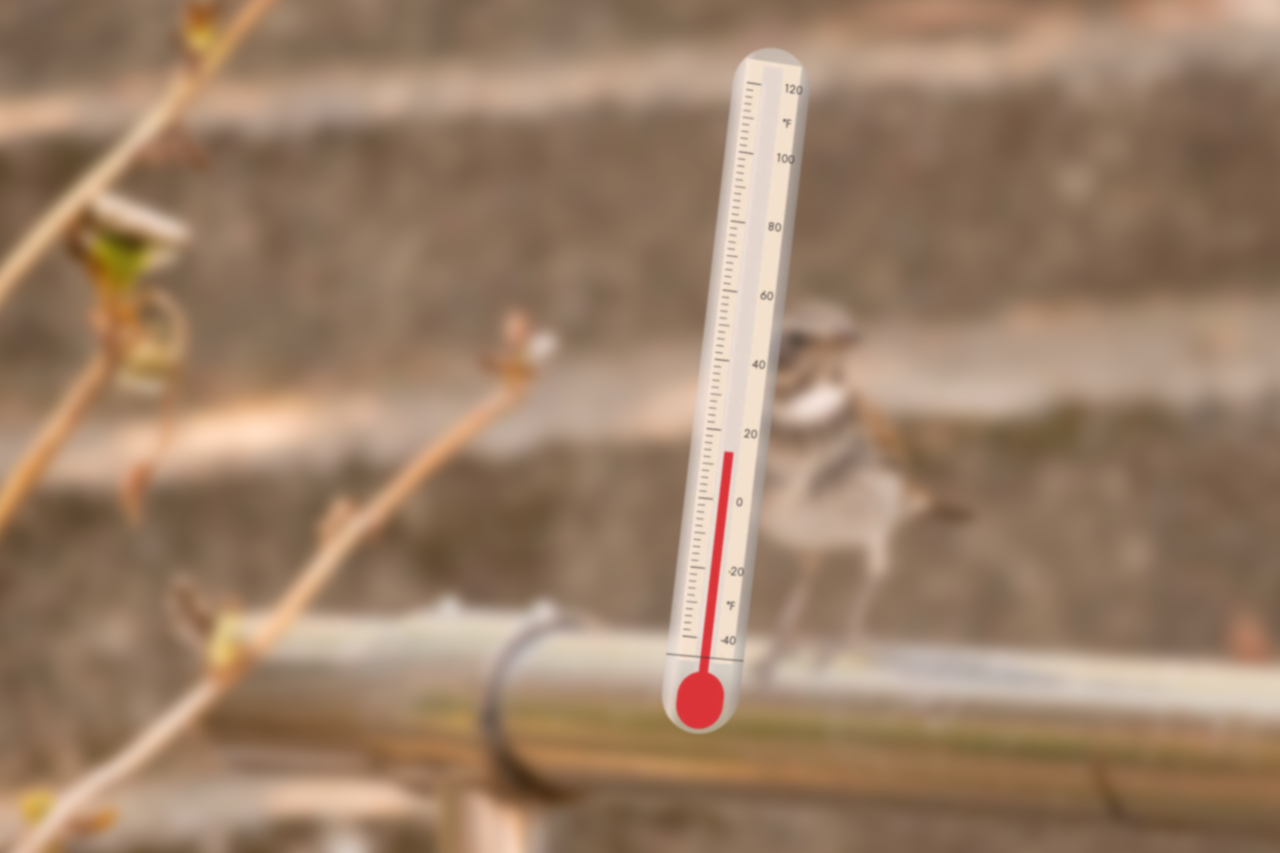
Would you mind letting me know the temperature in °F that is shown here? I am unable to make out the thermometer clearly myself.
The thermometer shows 14 °F
